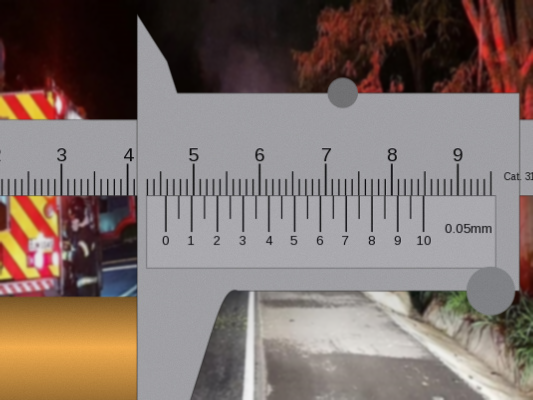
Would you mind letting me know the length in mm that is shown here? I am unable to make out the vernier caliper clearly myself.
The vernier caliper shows 45.8 mm
